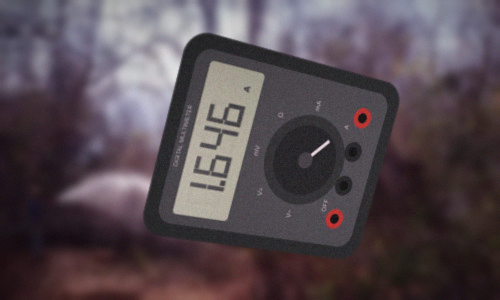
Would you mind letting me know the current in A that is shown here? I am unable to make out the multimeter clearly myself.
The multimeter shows 1.646 A
